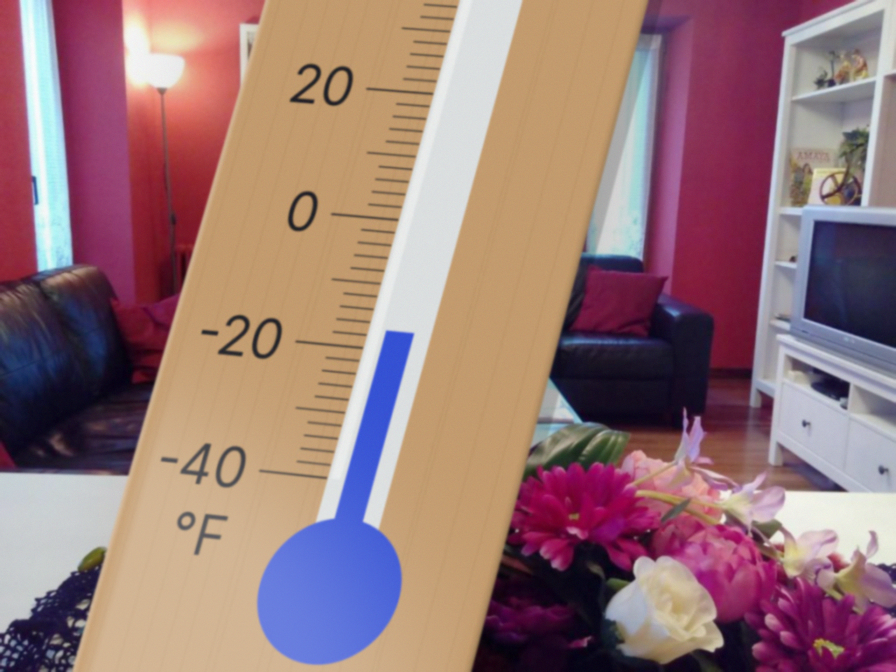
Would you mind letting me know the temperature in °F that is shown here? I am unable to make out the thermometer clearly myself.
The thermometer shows -17 °F
